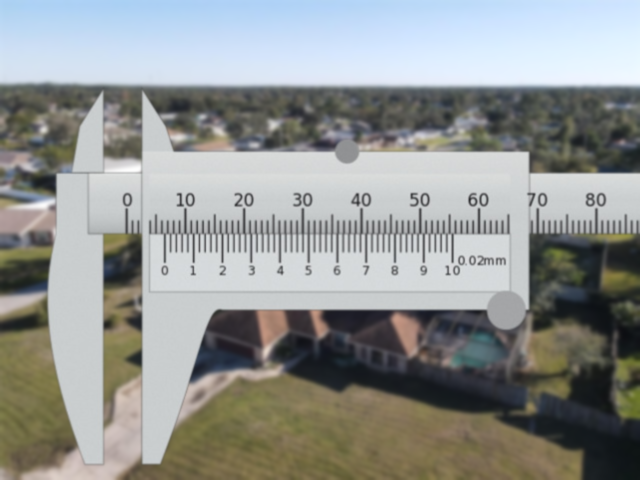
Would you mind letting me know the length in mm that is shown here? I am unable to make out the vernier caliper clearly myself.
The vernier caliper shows 6.5 mm
